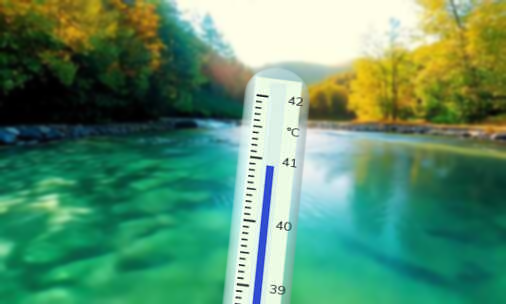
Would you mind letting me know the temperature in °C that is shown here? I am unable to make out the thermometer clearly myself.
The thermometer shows 40.9 °C
